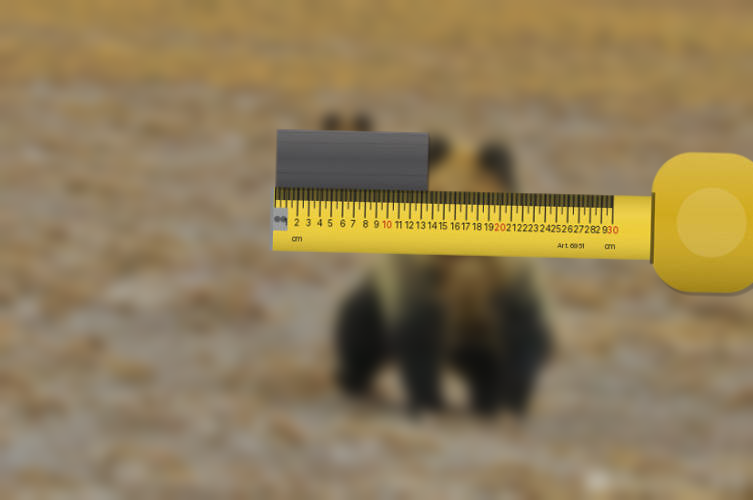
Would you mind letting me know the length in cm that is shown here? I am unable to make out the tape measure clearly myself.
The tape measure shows 13.5 cm
